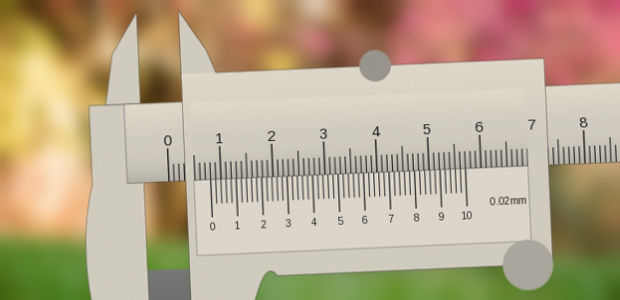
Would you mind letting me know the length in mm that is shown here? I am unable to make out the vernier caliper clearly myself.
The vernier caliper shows 8.0 mm
